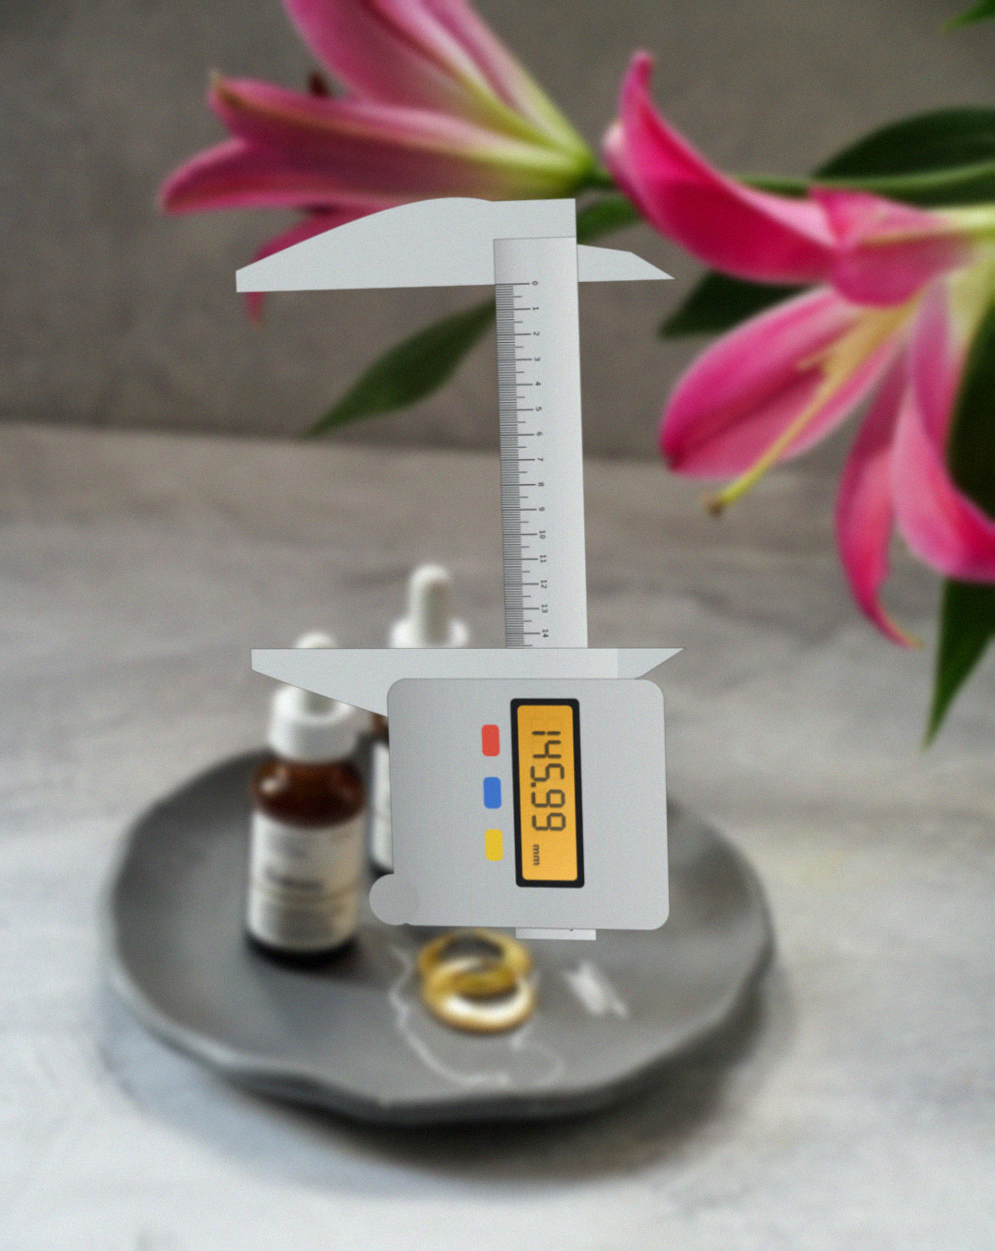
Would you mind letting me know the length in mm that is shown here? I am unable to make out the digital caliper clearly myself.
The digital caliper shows 145.99 mm
